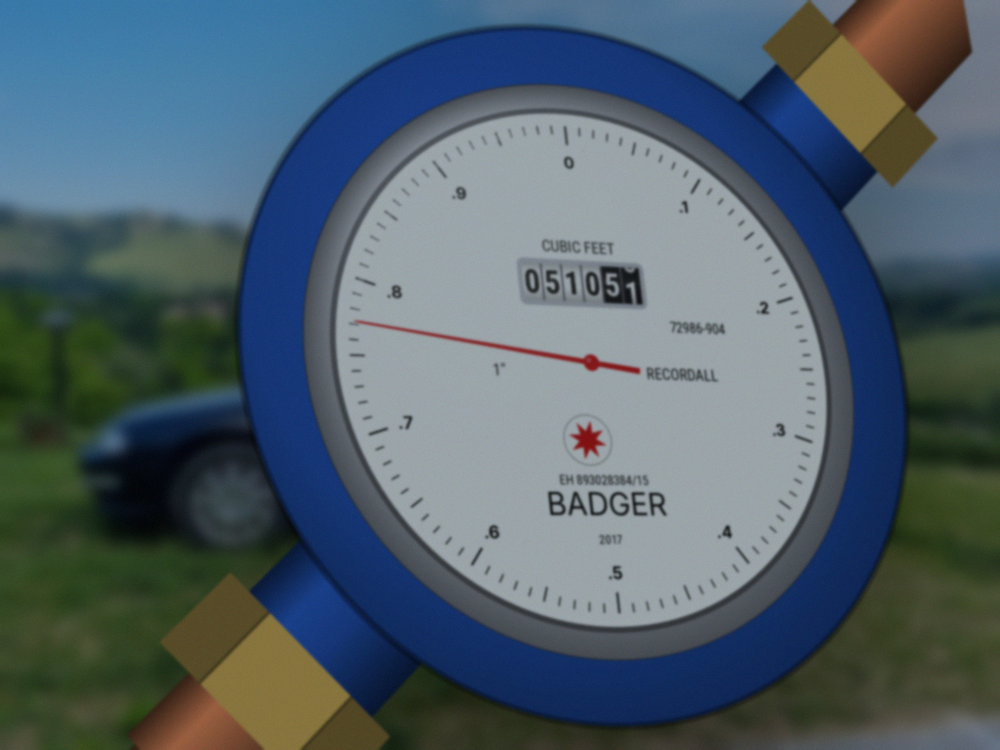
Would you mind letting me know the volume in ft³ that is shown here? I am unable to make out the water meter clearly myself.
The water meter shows 51050.77 ft³
